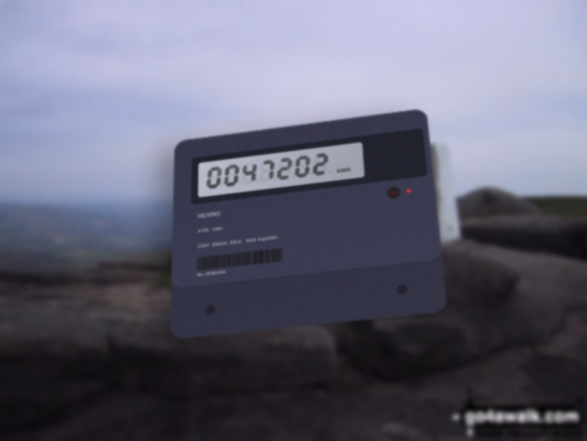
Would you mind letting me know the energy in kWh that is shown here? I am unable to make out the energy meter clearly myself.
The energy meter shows 47202 kWh
